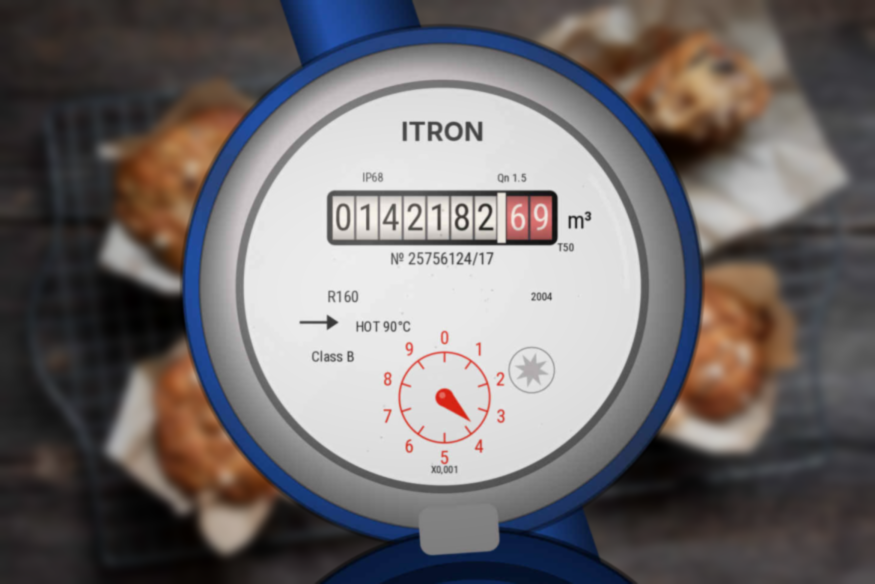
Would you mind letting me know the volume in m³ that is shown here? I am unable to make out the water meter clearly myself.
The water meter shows 142182.693 m³
